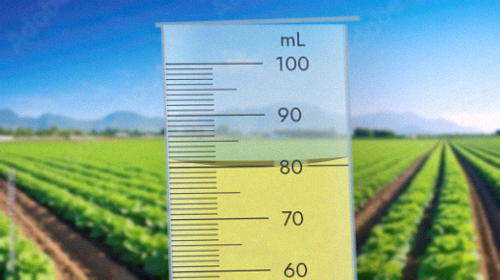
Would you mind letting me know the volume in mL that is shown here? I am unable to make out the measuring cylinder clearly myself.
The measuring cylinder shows 80 mL
